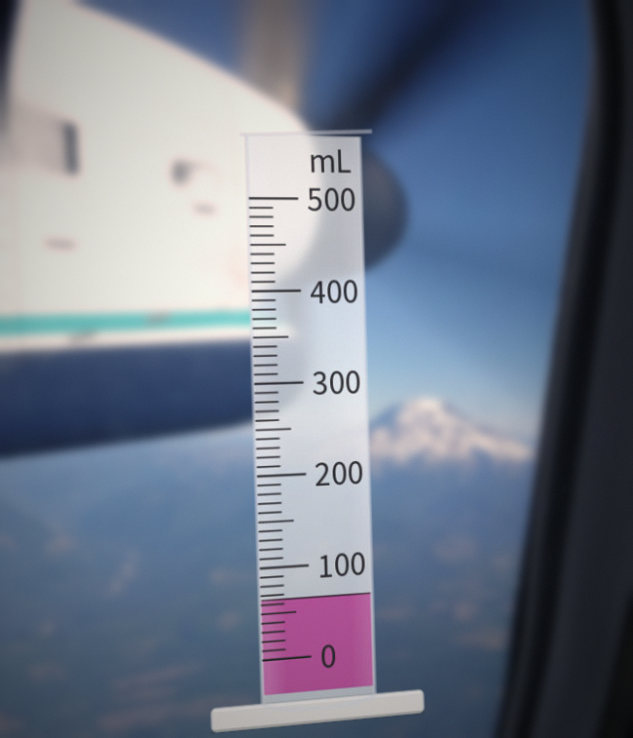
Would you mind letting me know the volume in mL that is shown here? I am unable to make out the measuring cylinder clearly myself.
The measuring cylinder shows 65 mL
